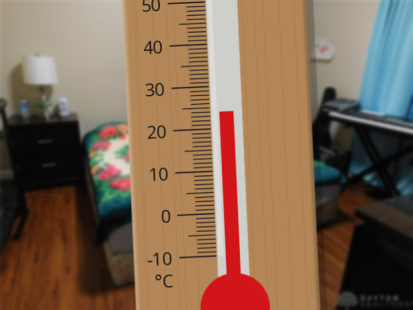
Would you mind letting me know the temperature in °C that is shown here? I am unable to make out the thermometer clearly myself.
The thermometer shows 24 °C
